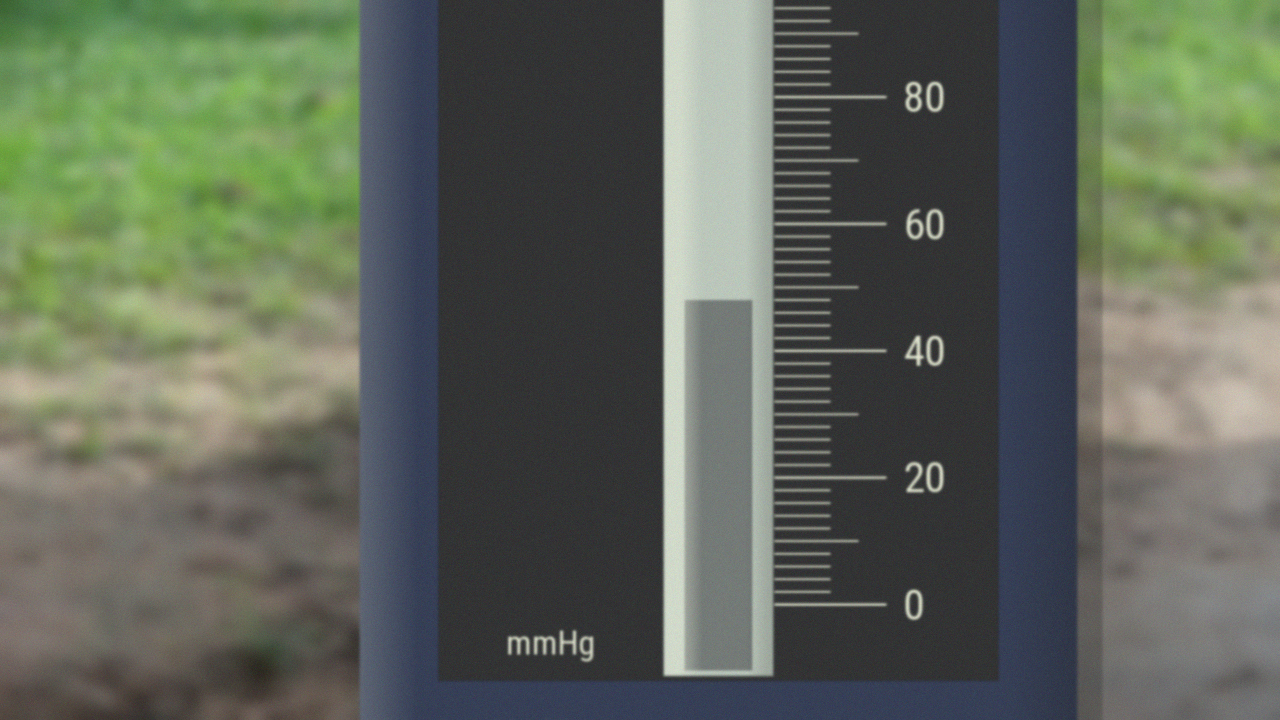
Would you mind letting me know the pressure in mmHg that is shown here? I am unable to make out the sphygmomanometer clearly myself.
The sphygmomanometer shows 48 mmHg
